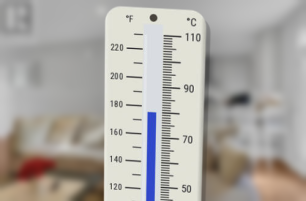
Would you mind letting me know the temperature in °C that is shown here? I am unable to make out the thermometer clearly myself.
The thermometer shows 80 °C
